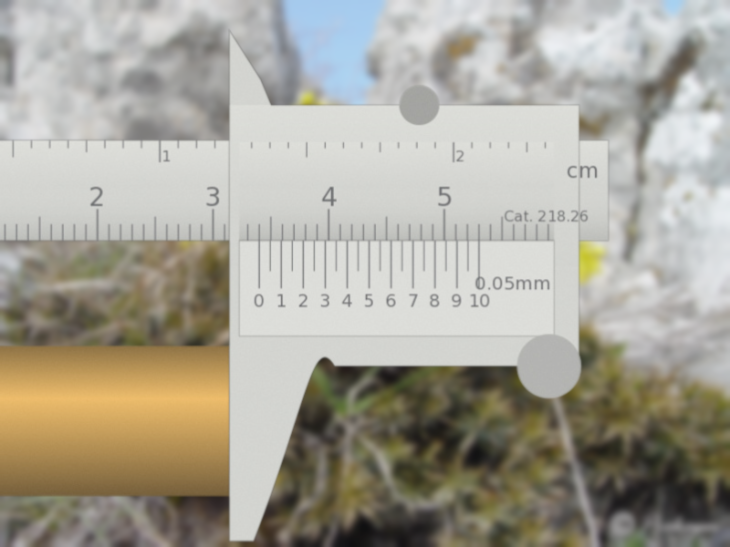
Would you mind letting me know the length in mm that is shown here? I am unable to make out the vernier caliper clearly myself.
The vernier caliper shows 34.0 mm
